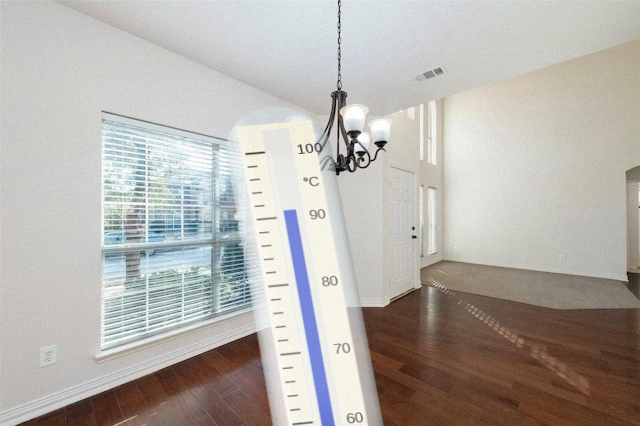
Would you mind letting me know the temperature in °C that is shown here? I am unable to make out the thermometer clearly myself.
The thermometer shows 91 °C
